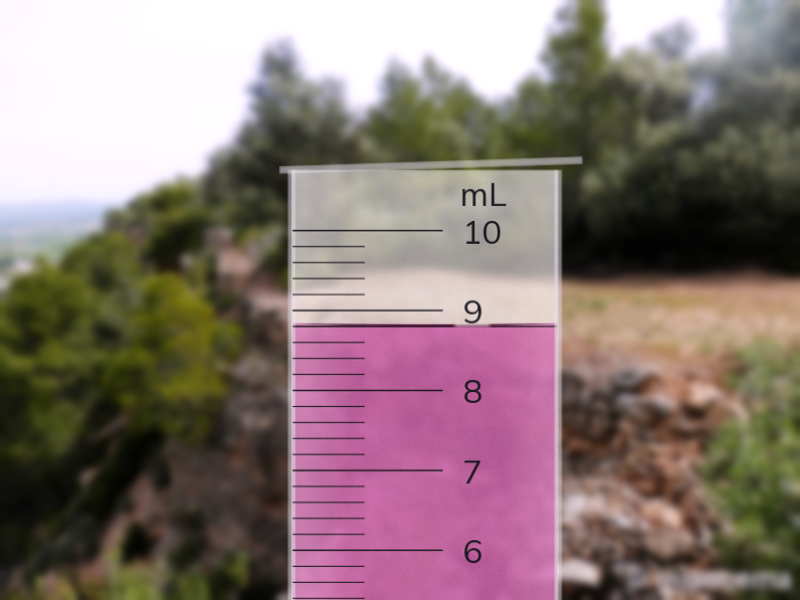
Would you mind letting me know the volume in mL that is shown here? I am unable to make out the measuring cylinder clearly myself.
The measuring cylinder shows 8.8 mL
